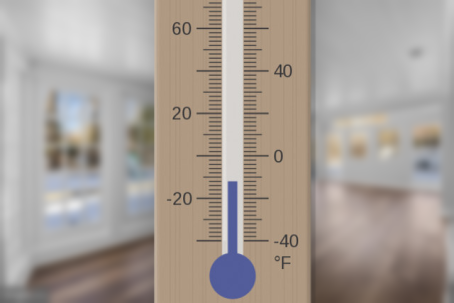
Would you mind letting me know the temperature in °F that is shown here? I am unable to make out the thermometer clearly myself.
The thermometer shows -12 °F
